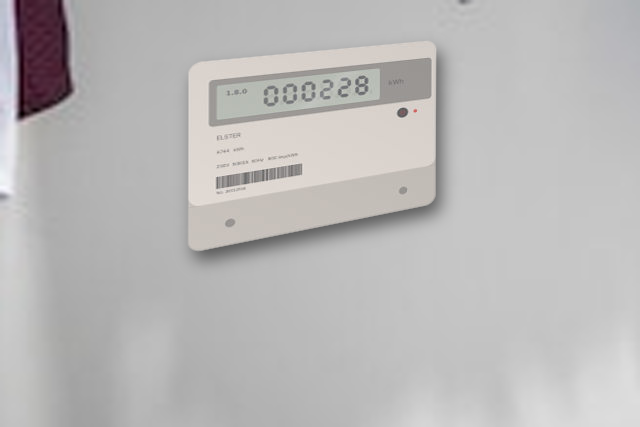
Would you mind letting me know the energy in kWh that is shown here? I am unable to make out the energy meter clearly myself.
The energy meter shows 228 kWh
